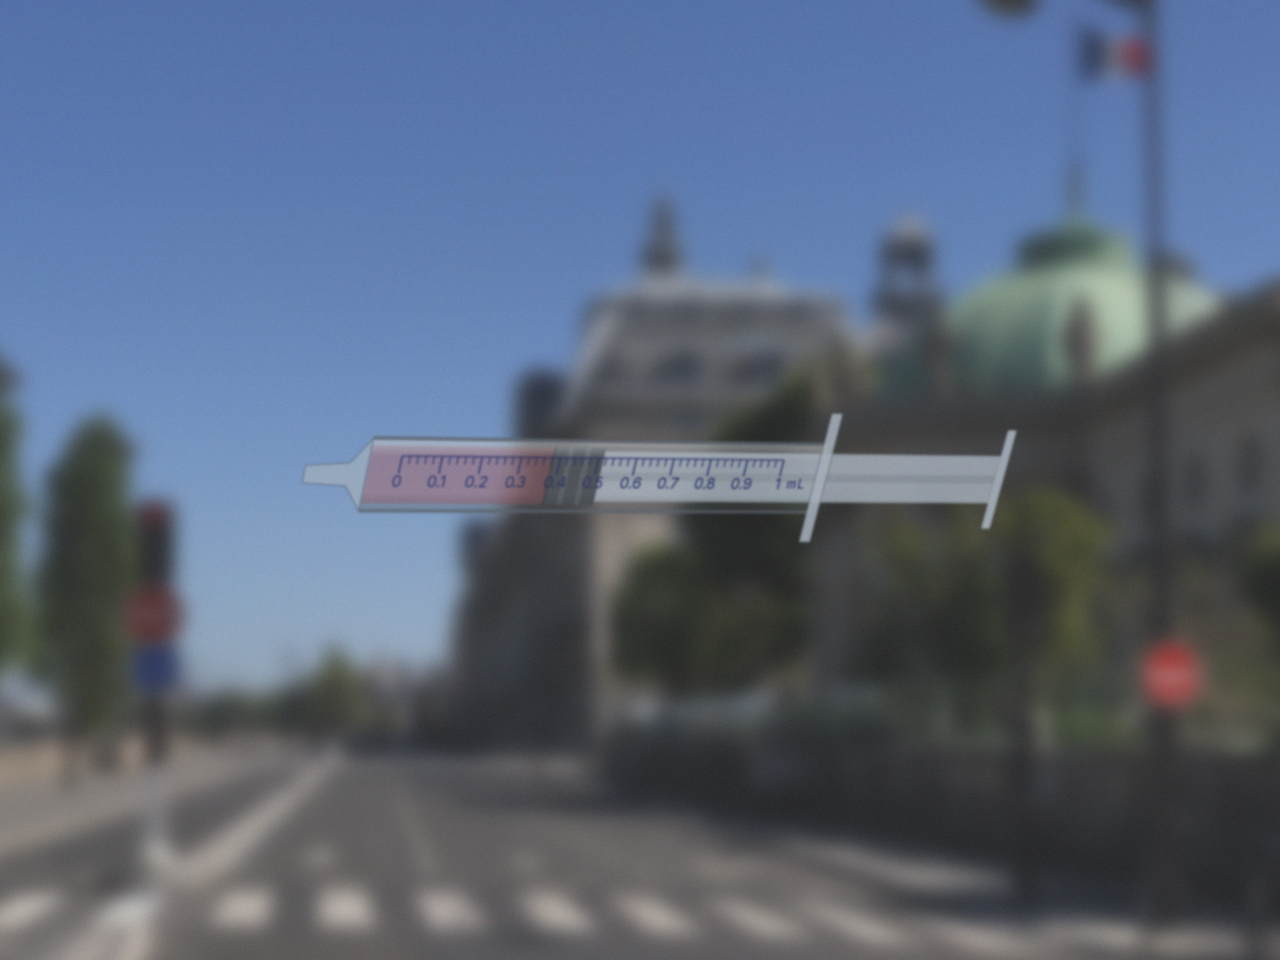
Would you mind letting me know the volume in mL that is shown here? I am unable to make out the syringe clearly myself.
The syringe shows 0.38 mL
